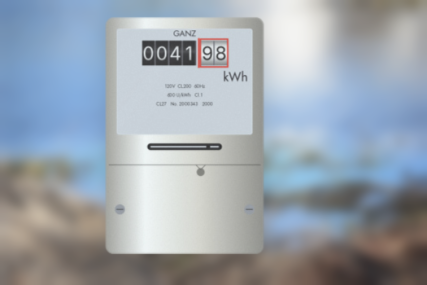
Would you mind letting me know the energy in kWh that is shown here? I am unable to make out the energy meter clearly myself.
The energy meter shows 41.98 kWh
